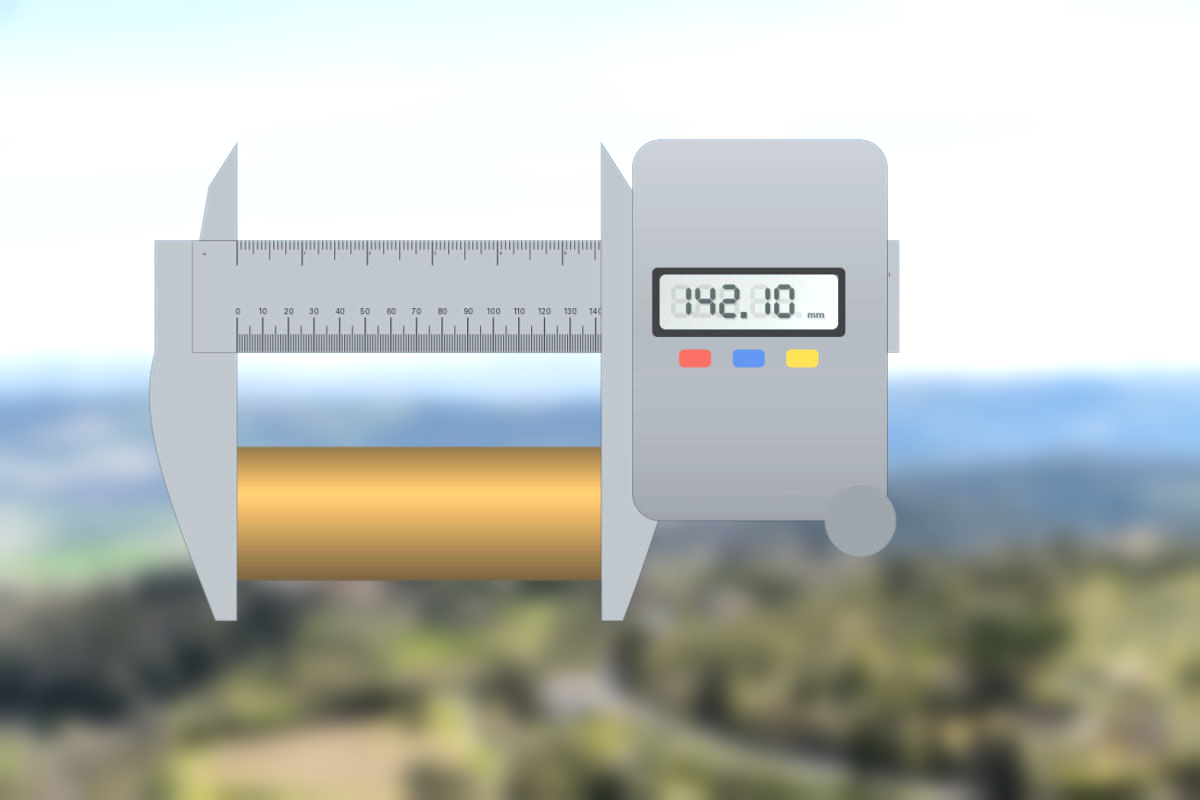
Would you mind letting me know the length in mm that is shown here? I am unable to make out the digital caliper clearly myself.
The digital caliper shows 142.10 mm
